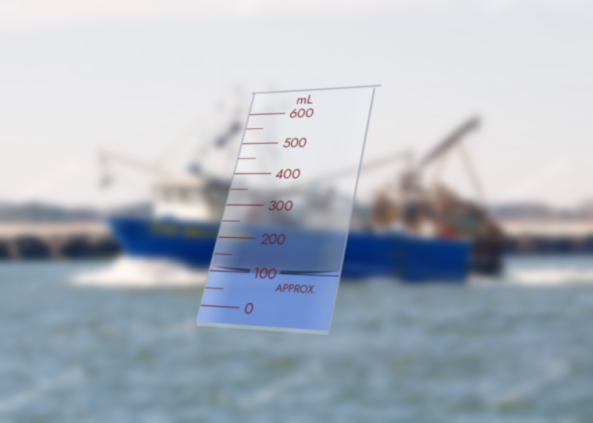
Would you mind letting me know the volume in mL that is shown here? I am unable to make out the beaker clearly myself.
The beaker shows 100 mL
